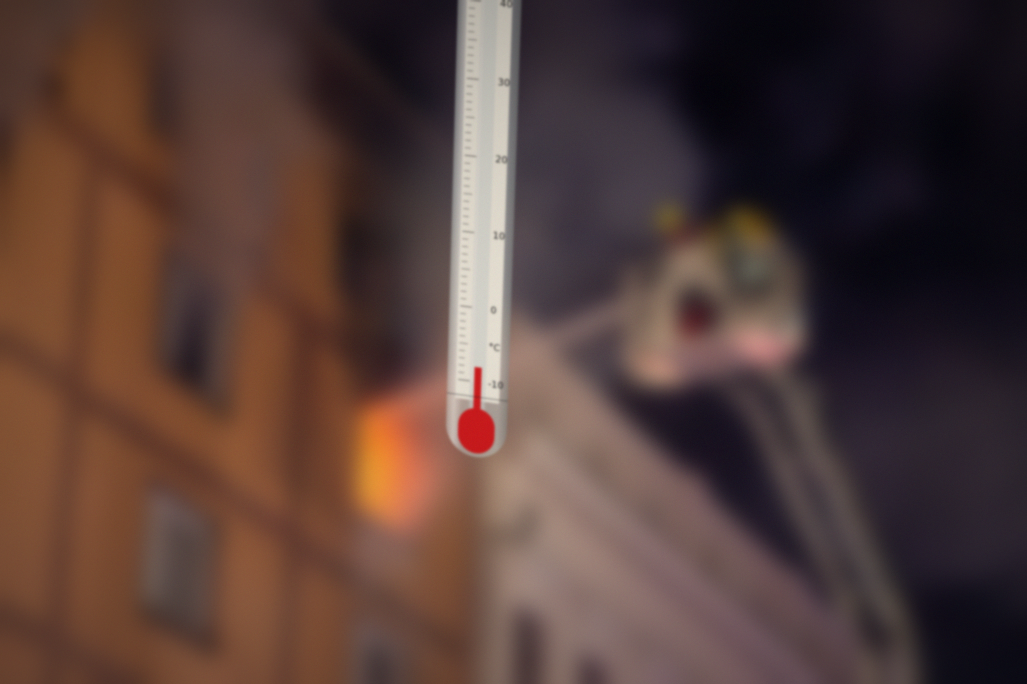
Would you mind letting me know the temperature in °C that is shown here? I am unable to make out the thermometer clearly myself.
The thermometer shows -8 °C
